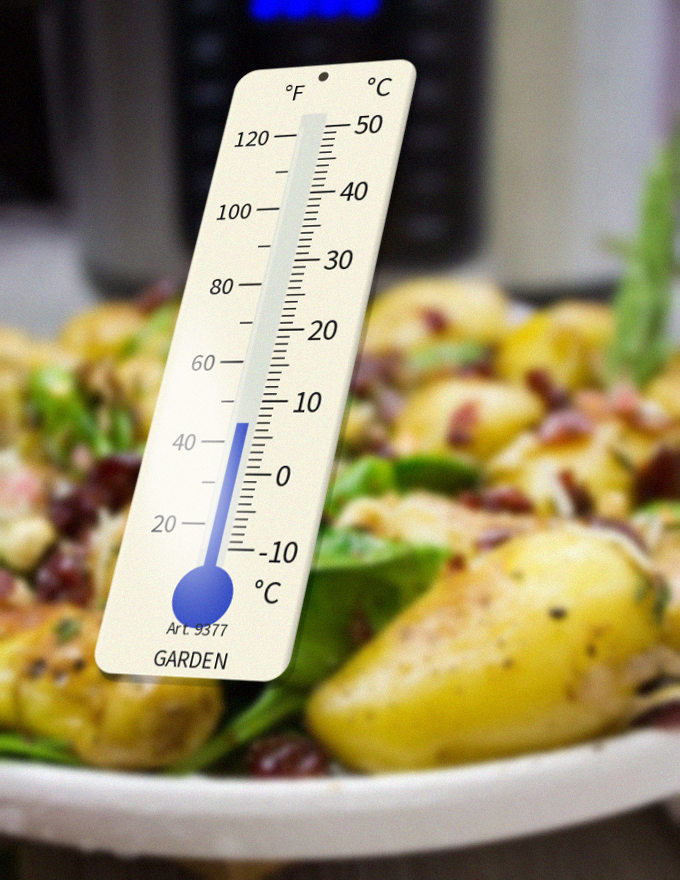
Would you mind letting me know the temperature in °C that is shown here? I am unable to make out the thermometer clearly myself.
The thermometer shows 7 °C
